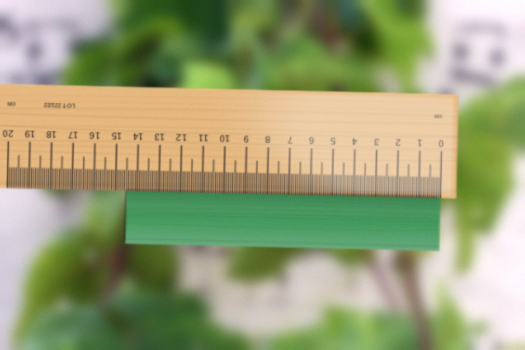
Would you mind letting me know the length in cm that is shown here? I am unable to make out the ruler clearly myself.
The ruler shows 14.5 cm
